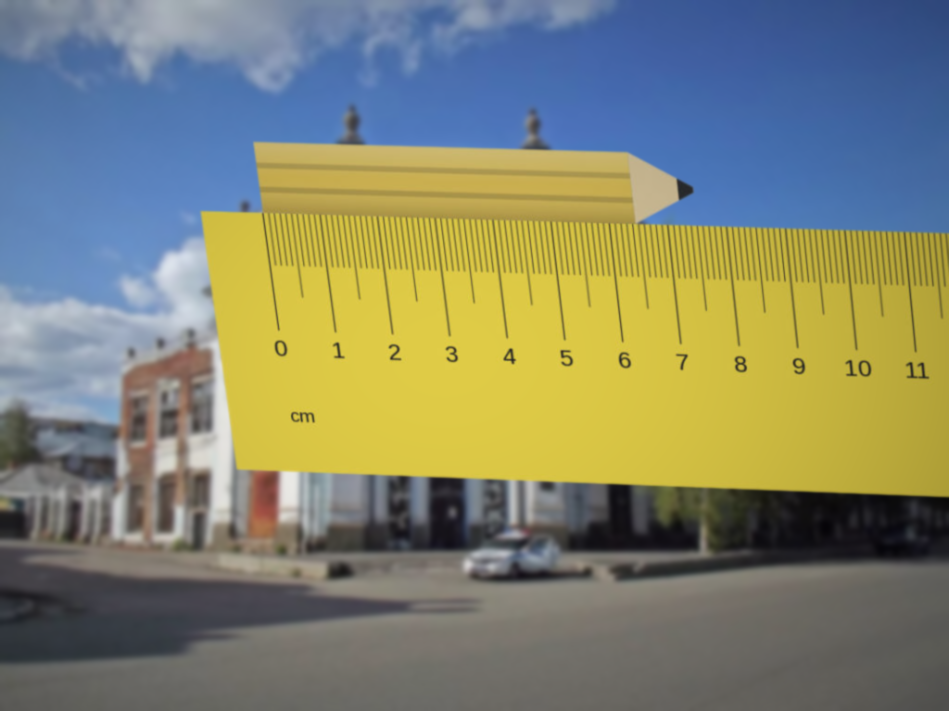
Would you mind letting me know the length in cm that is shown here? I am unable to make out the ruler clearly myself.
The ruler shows 7.5 cm
